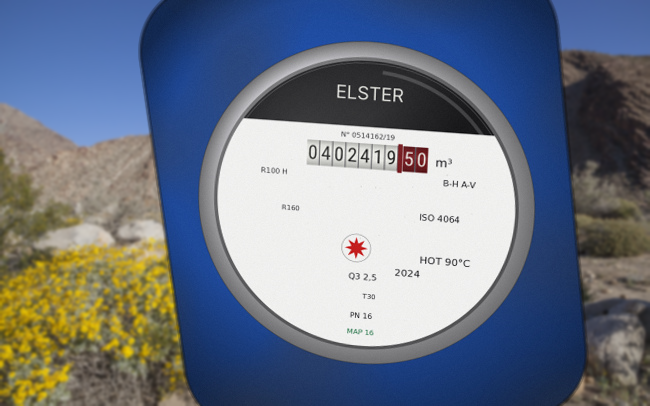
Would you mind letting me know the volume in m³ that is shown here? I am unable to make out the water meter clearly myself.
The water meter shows 402419.50 m³
